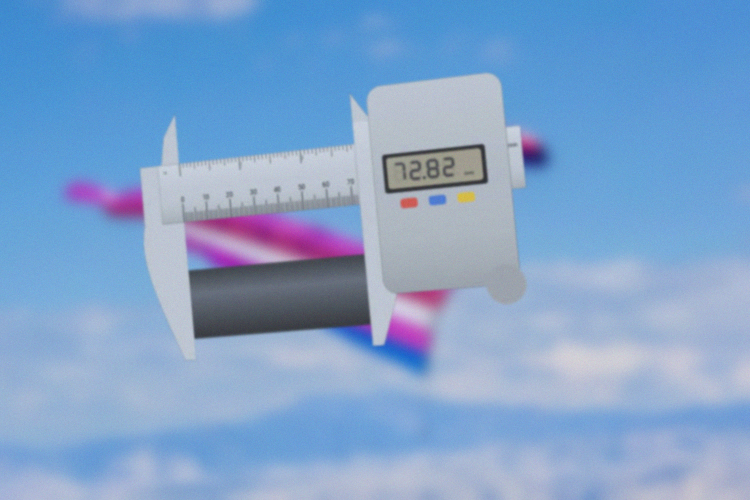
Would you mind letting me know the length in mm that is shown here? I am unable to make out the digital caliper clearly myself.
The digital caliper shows 72.82 mm
